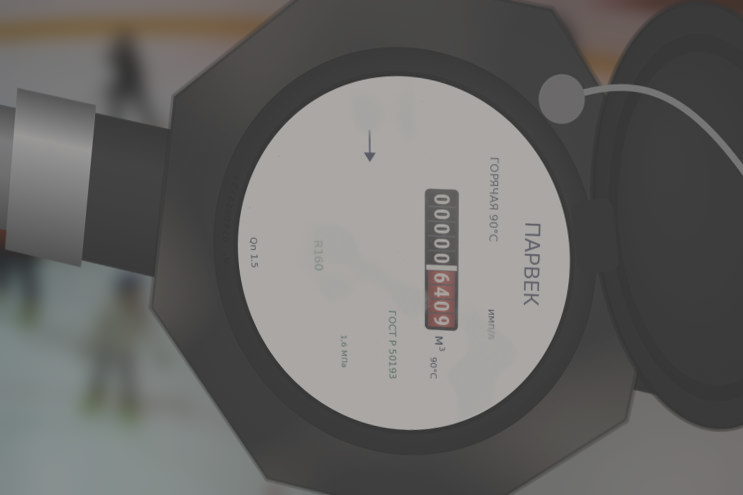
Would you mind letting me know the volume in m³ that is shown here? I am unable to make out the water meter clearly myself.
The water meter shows 0.6409 m³
